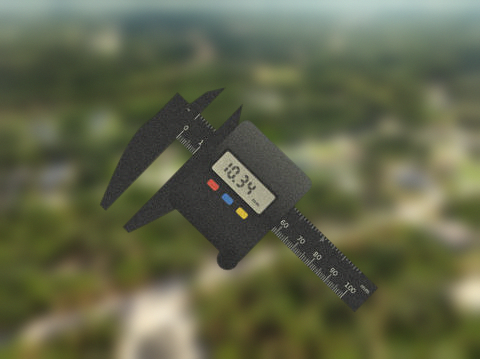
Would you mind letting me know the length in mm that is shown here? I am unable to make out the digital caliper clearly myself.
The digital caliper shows 10.34 mm
